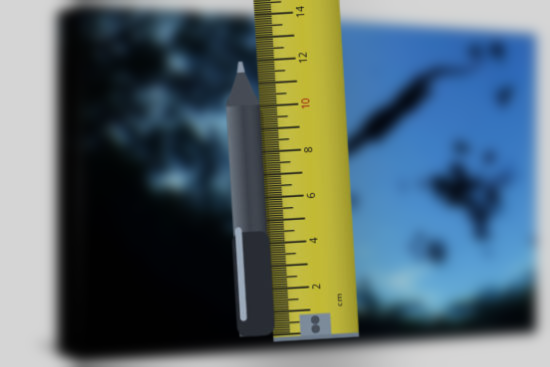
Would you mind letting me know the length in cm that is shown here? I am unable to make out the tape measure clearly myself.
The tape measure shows 12 cm
